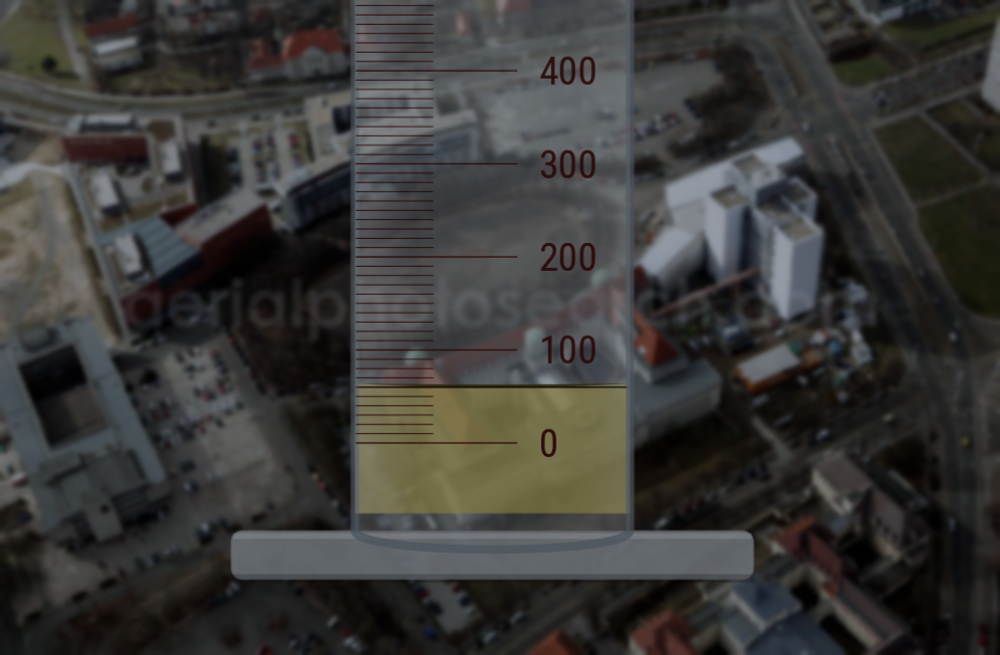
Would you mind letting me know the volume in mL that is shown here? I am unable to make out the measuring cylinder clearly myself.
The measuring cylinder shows 60 mL
